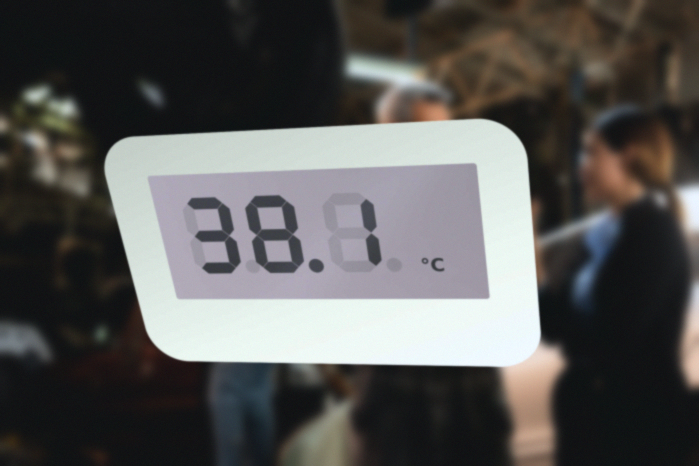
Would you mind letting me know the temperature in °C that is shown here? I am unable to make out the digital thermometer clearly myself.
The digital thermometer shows 38.1 °C
